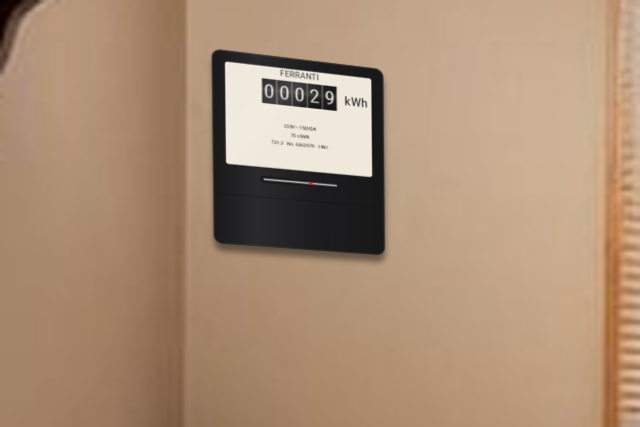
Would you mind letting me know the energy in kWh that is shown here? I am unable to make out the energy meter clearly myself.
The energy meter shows 29 kWh
